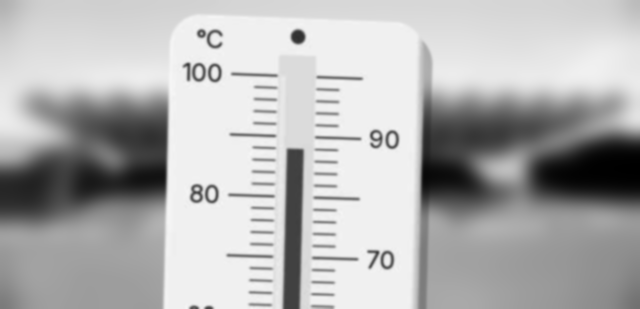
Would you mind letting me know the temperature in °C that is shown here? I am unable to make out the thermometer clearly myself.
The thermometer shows 88 °C
